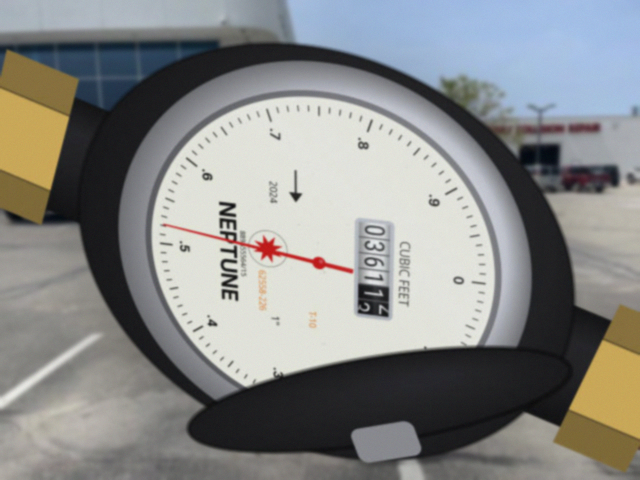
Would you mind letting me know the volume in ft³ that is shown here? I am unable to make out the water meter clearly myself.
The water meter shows 36112.52 ft³
